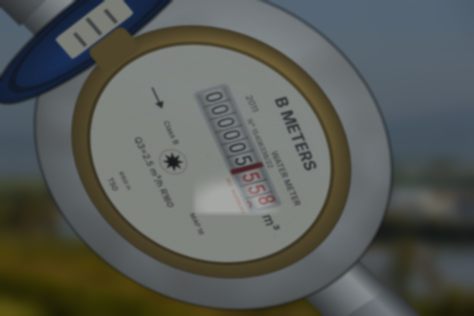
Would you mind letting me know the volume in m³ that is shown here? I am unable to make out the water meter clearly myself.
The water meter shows 5.558 m³
